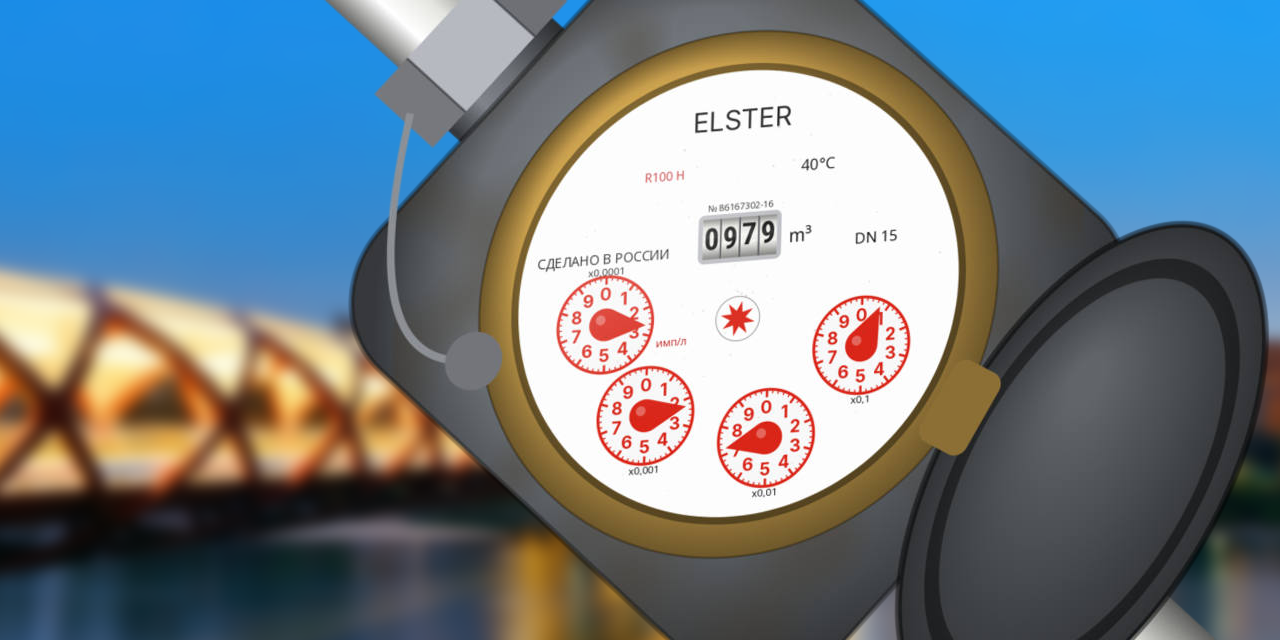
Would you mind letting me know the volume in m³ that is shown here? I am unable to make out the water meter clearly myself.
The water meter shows 979.0722 m³
